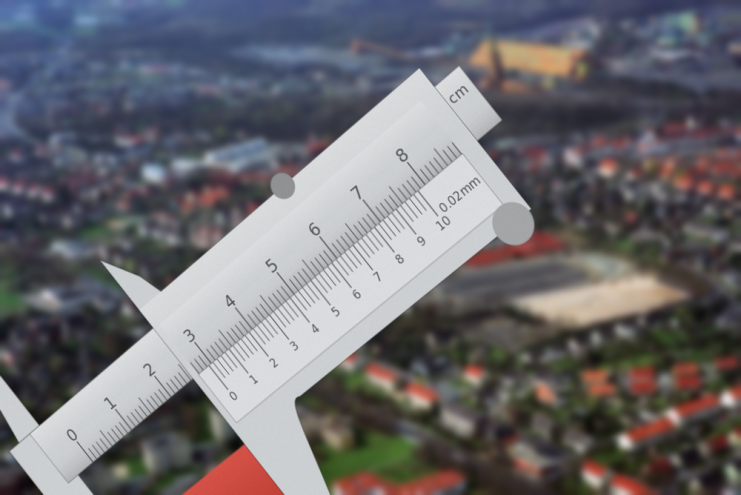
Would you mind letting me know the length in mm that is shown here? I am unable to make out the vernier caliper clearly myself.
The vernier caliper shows 29.4 mm
